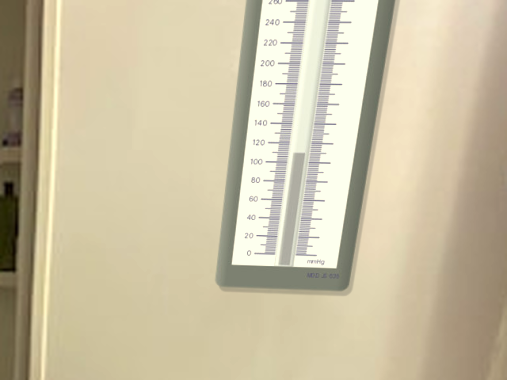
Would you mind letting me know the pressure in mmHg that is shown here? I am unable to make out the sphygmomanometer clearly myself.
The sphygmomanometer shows 110 mmHg
